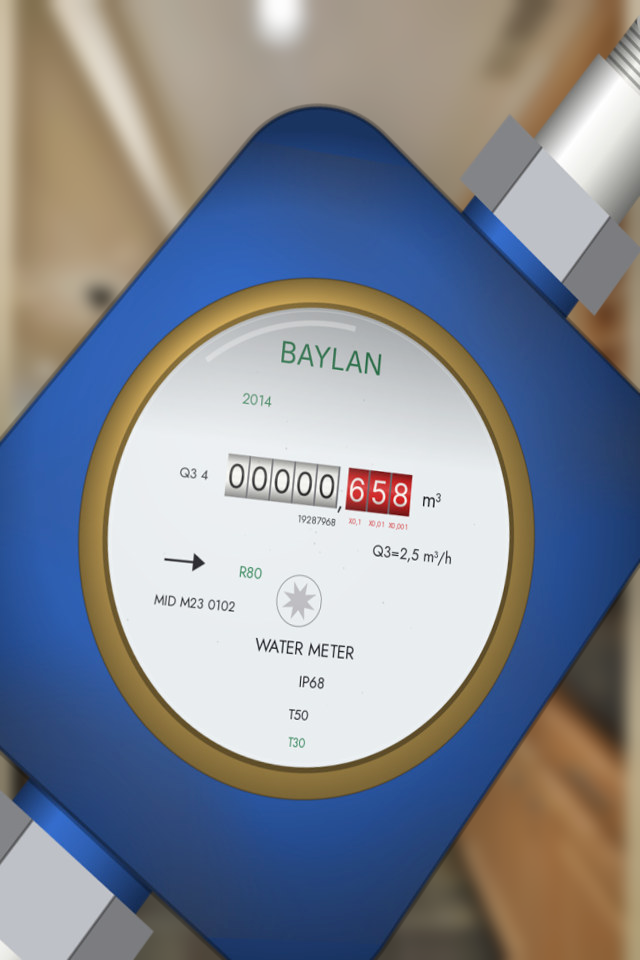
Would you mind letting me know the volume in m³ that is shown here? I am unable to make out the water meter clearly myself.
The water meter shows 0.658 m³
